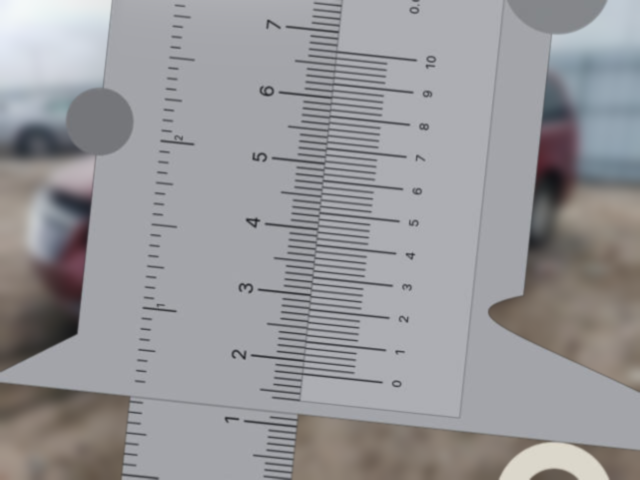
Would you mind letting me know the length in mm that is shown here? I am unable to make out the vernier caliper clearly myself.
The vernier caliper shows 18.0 mm
